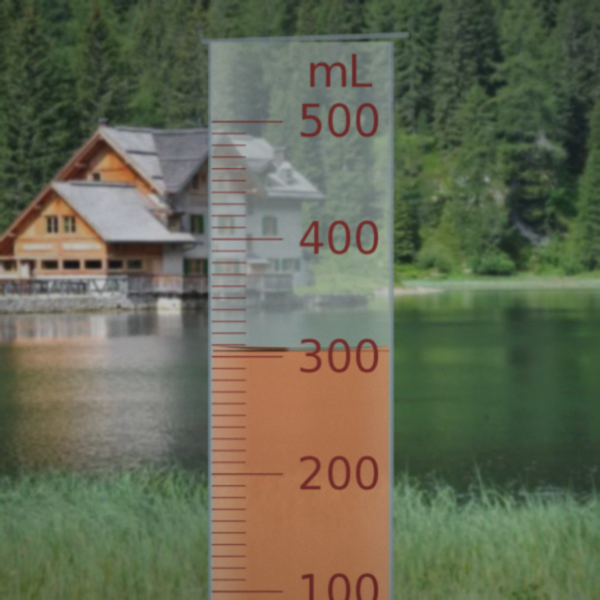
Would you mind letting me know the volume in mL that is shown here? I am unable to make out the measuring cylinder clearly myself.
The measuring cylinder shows 305 mL
